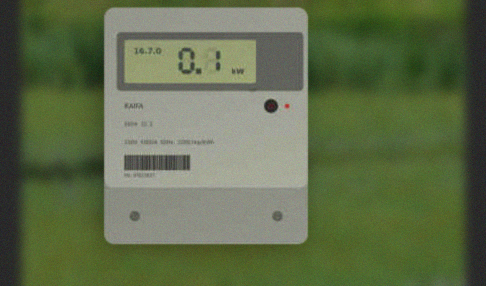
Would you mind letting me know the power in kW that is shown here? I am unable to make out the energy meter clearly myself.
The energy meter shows 0.1 kW
